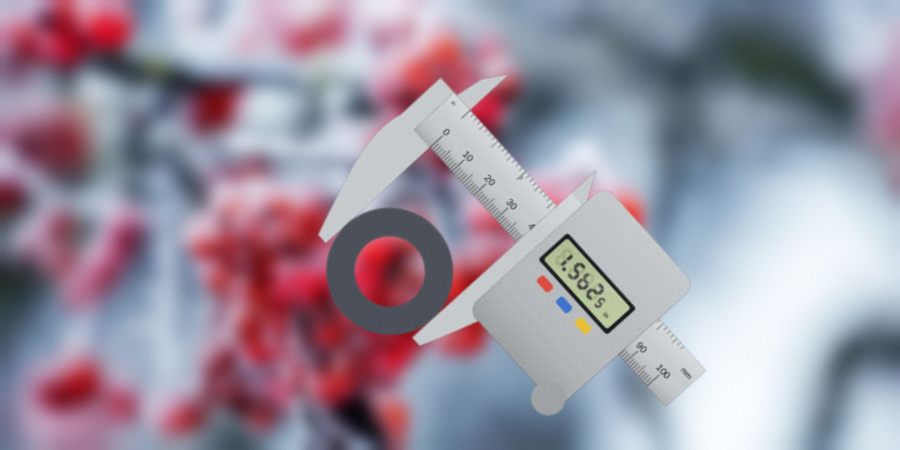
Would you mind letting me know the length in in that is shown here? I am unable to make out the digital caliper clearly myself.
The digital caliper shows 1.5625 in
